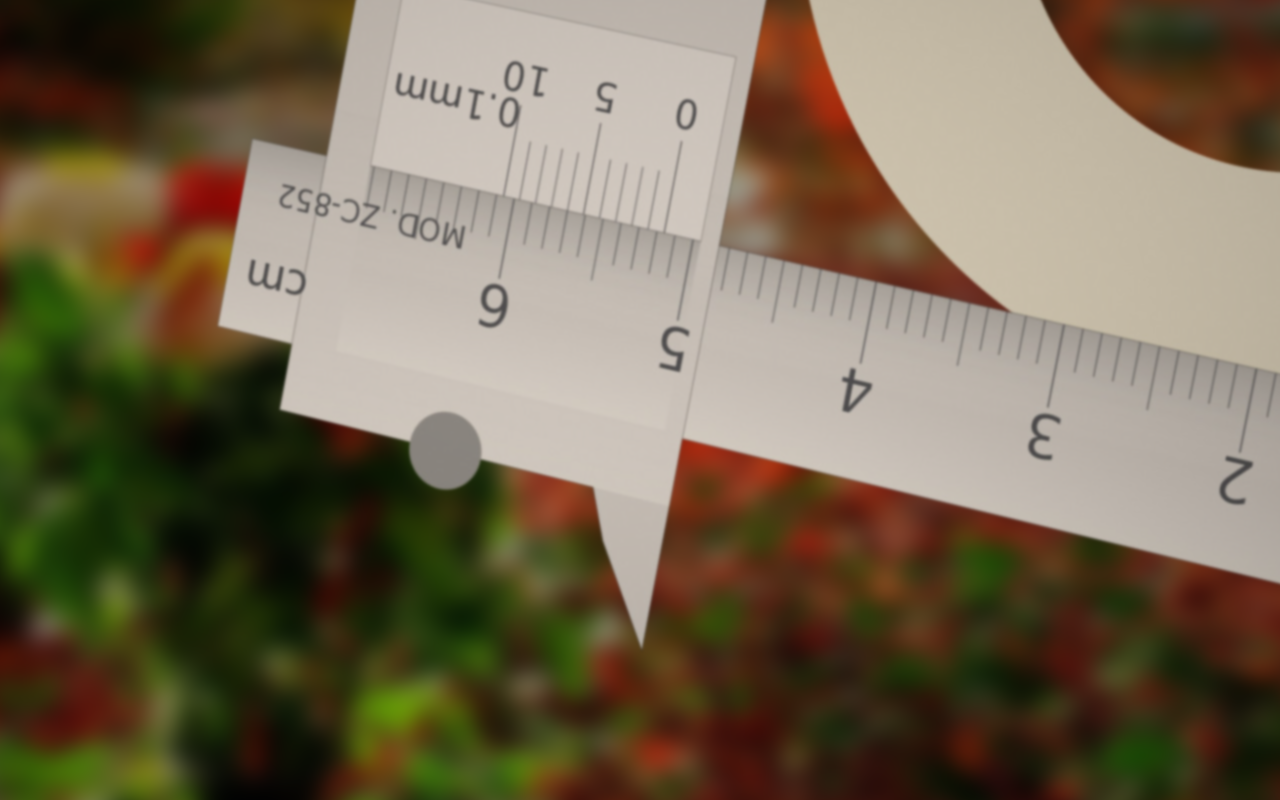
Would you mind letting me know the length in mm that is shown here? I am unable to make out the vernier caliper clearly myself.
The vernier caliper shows 51.6 mm
